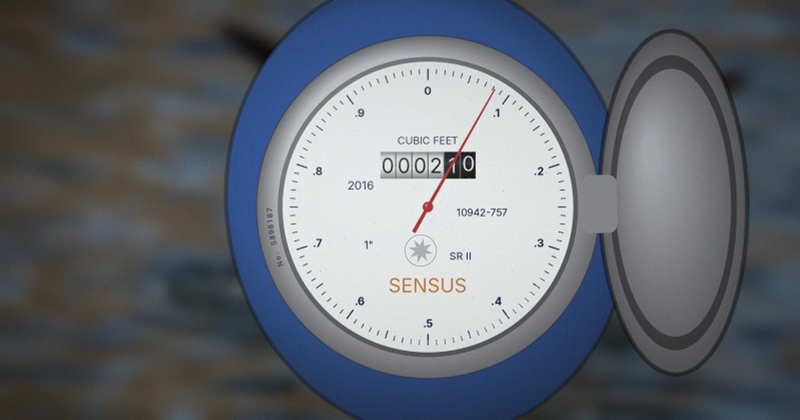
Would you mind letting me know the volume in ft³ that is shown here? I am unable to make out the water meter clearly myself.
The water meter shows 210.08 ft³
